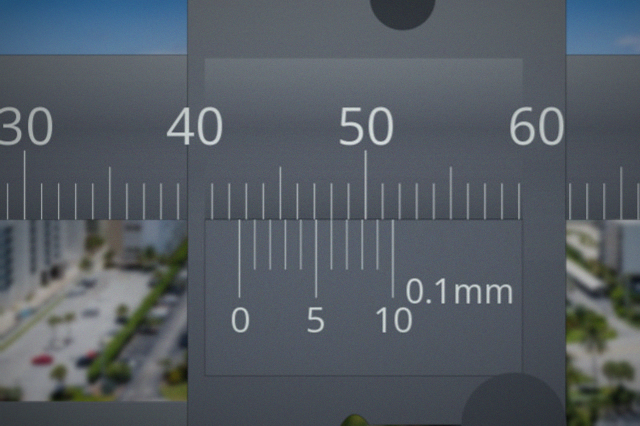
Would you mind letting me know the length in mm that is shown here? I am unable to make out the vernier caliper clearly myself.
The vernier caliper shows 42.6 mm
